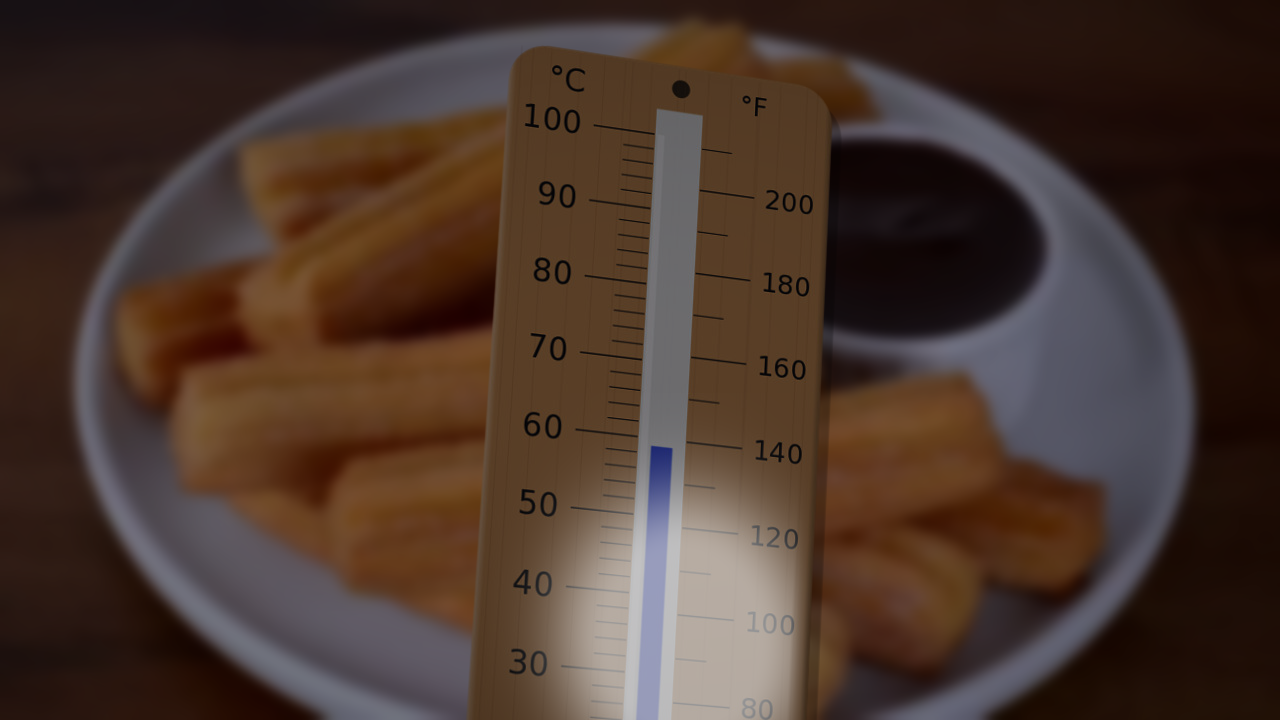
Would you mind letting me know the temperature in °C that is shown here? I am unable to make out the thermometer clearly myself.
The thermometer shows 59 °C
